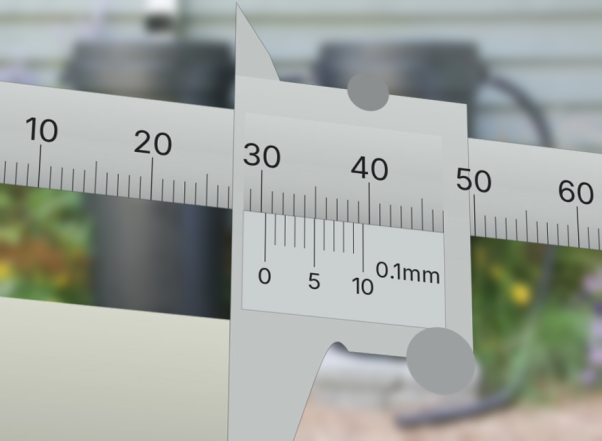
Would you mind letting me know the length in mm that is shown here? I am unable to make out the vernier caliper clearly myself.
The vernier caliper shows 30.4 mm
